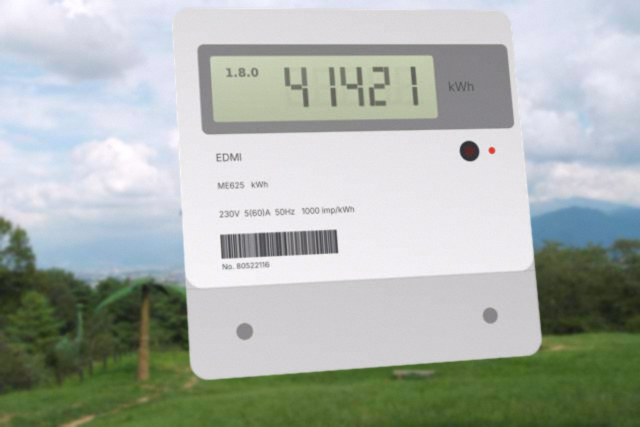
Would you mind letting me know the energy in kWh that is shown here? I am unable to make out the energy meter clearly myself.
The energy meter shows 41421 kWh
